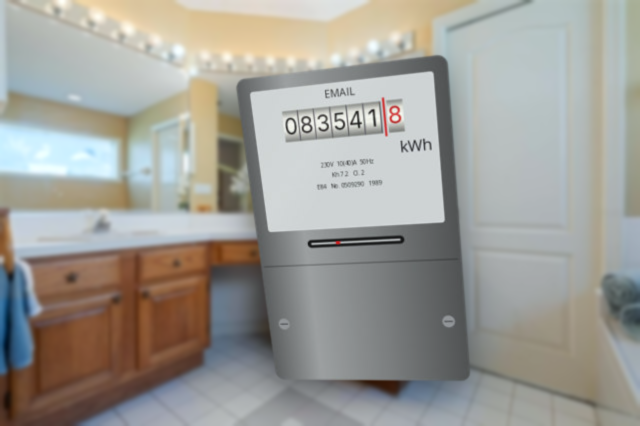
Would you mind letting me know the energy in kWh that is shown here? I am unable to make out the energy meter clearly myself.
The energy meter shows 83541.8 kWh
